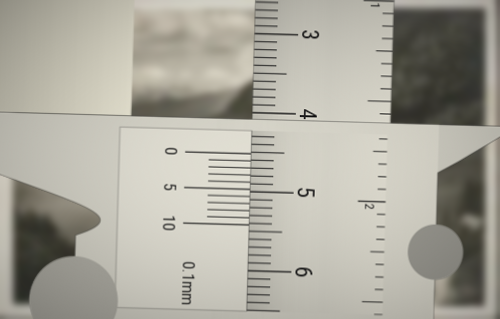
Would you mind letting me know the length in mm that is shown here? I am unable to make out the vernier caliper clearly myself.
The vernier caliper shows 45.2 mm
